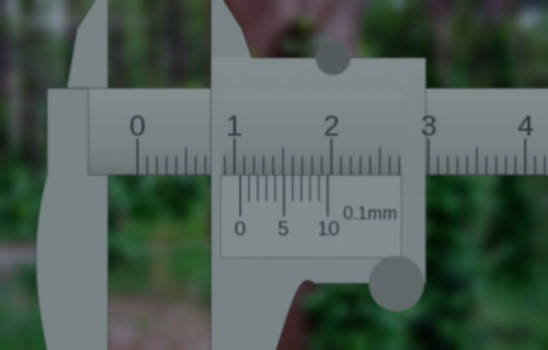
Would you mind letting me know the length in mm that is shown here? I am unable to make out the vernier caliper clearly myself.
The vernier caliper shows 10.6 mm
